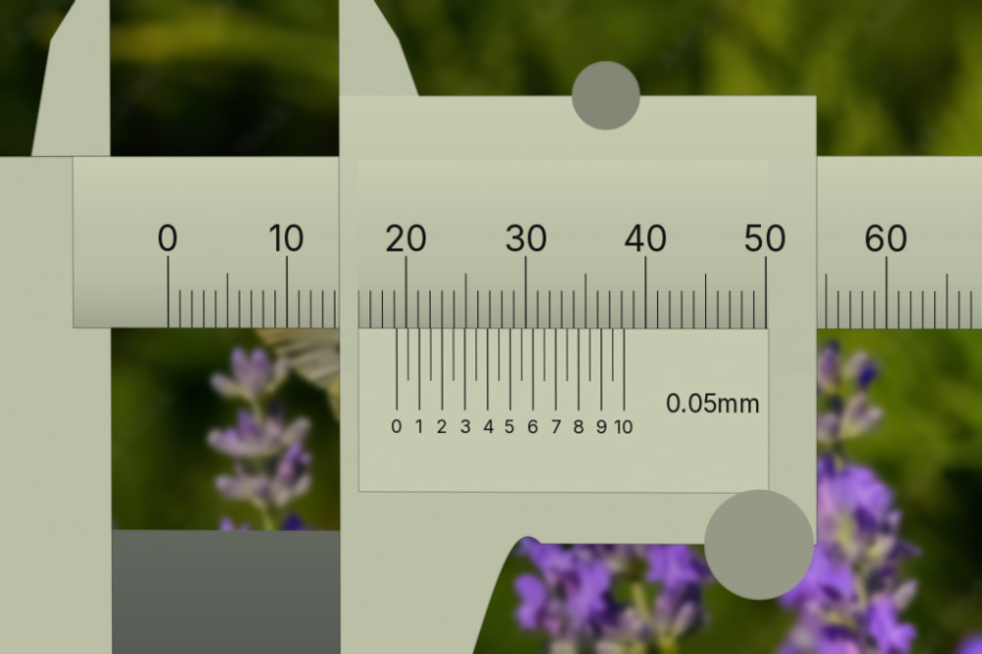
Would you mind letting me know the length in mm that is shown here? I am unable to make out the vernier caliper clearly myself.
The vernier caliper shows 19.2 mm
